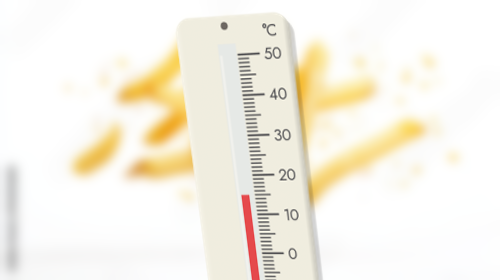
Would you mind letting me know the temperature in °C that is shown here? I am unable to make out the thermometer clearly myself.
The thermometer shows 15 °C
